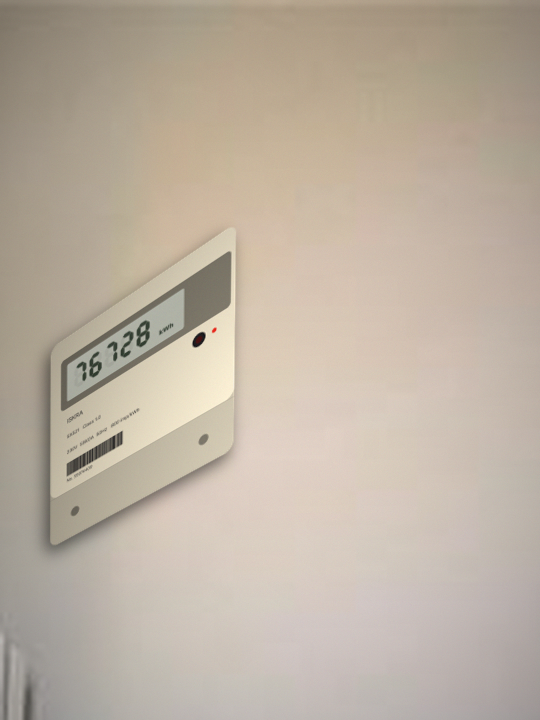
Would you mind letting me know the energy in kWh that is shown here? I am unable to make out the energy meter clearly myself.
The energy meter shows 76728 kWh
